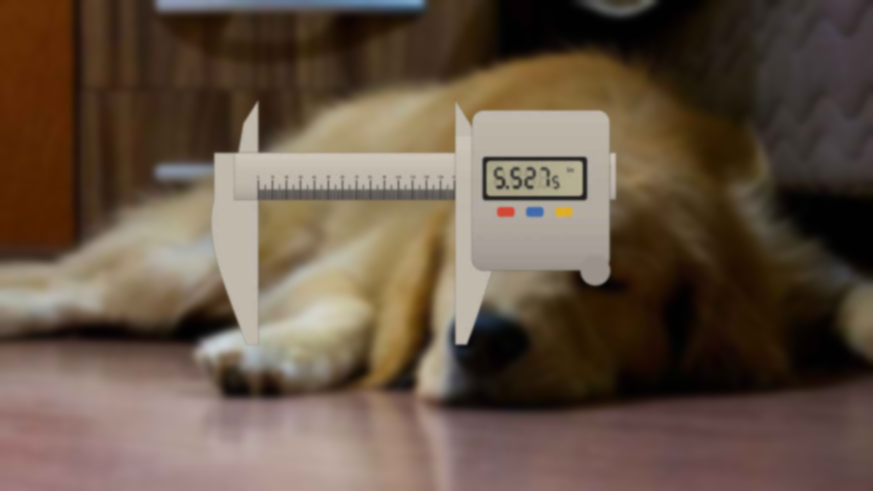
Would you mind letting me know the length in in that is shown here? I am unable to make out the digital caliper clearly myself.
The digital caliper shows 5.5275 in
